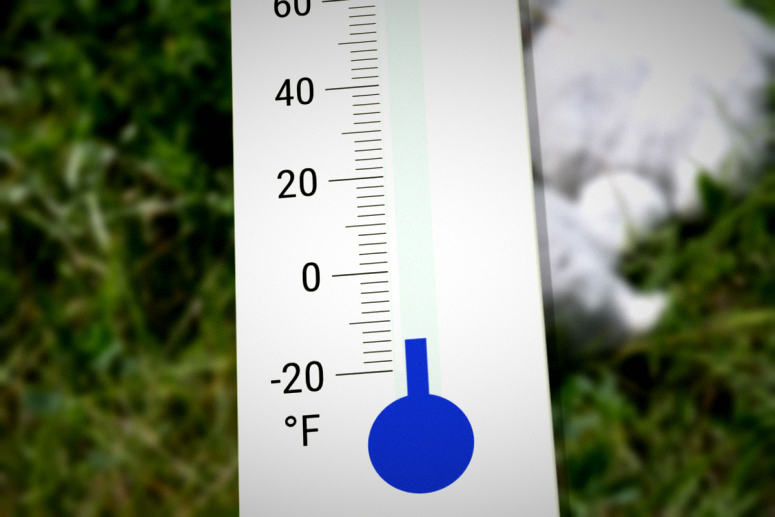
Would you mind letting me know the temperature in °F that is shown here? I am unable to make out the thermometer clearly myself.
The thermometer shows -14 °F
